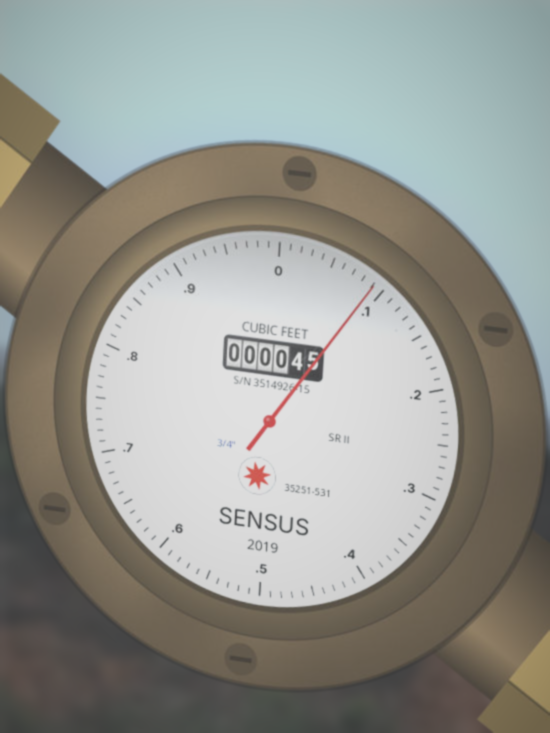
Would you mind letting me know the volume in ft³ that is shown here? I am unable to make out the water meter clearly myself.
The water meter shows 45.09 ft³
